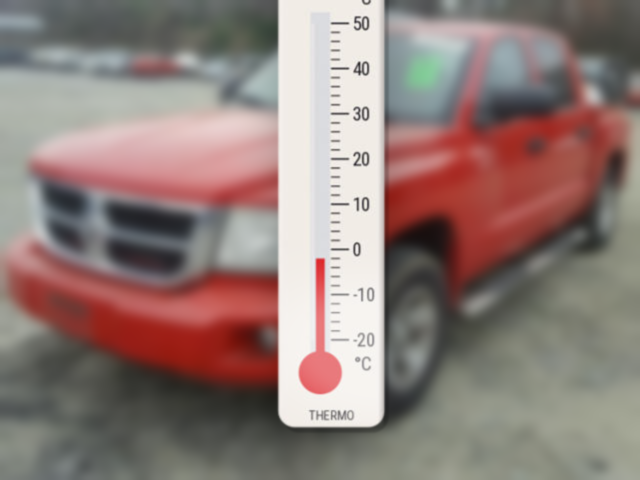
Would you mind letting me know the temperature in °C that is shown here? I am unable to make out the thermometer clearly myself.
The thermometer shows -2 °C
